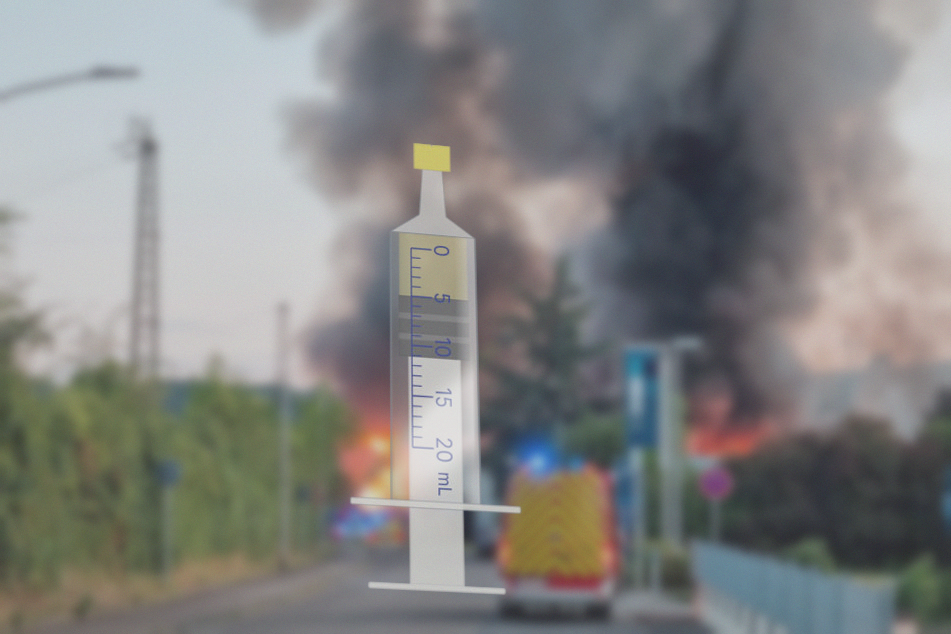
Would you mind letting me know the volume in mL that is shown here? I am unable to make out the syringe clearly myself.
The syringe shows 5 mL
